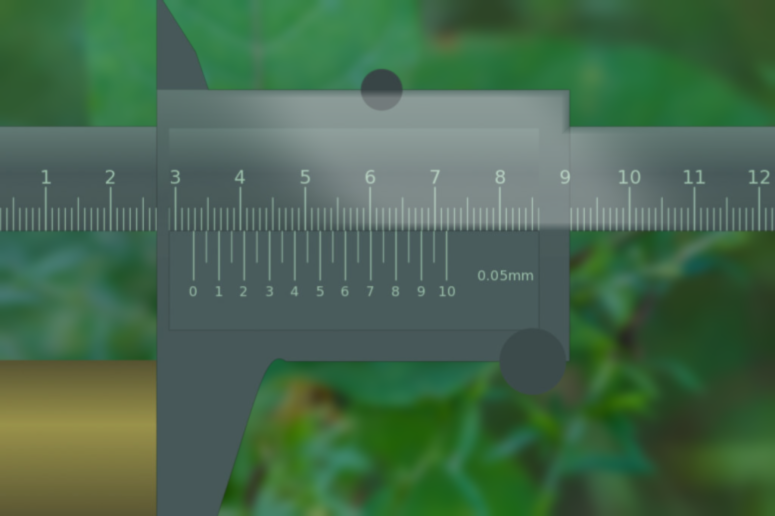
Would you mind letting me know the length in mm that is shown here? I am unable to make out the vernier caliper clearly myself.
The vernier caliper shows 32.8 mm
